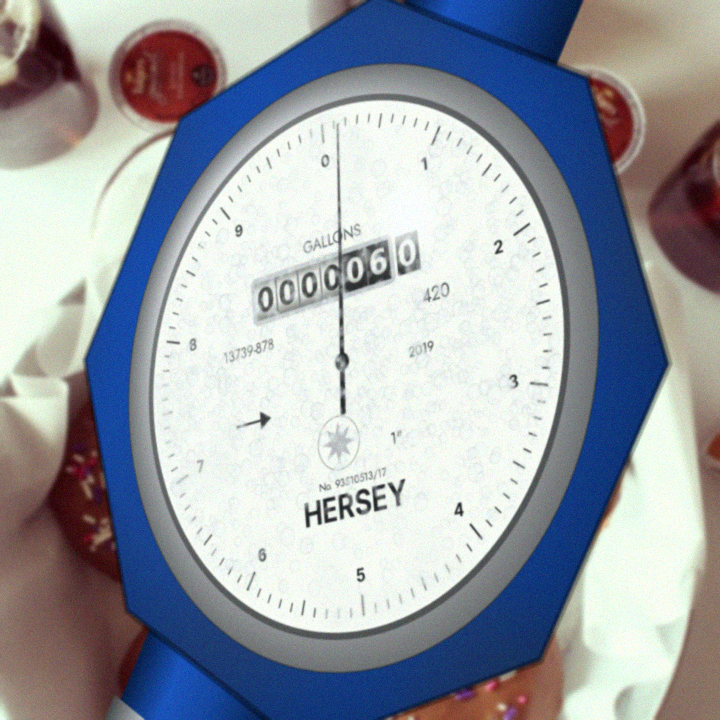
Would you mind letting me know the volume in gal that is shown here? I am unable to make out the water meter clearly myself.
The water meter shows 60.1 gal
